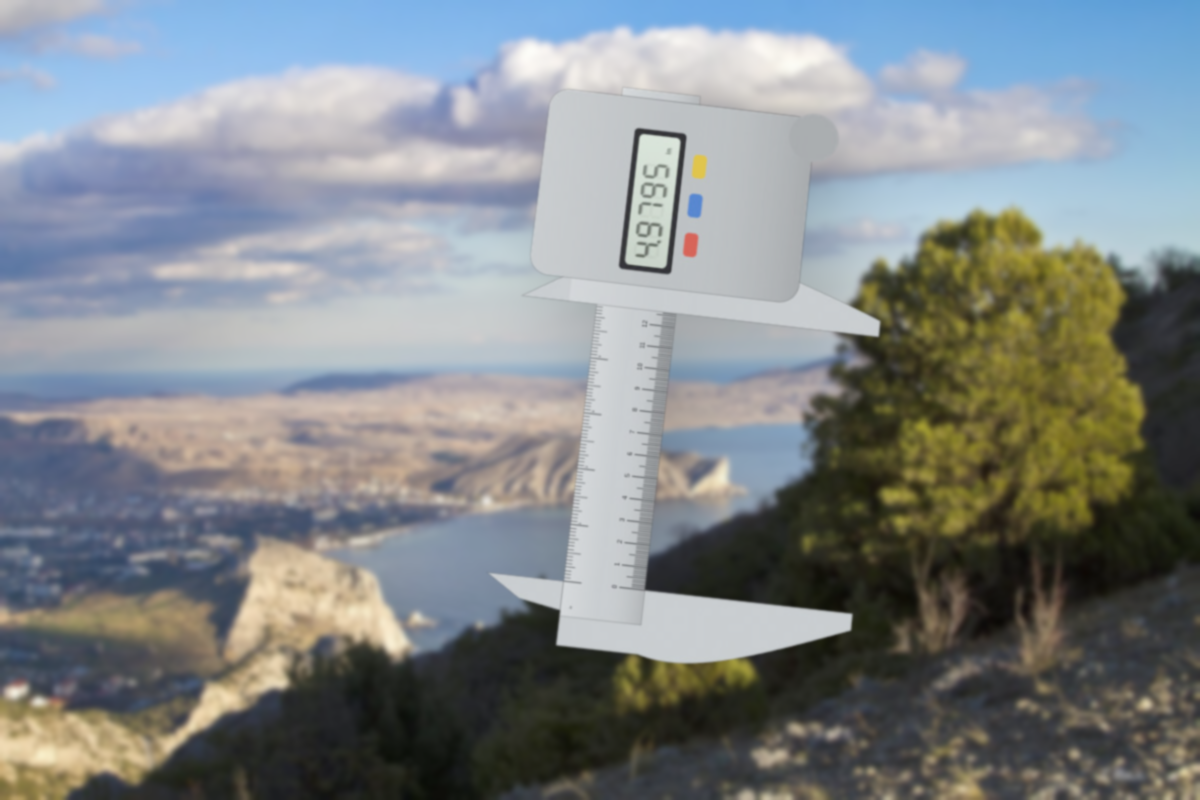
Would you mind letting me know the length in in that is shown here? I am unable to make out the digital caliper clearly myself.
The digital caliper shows 4.9795 in
